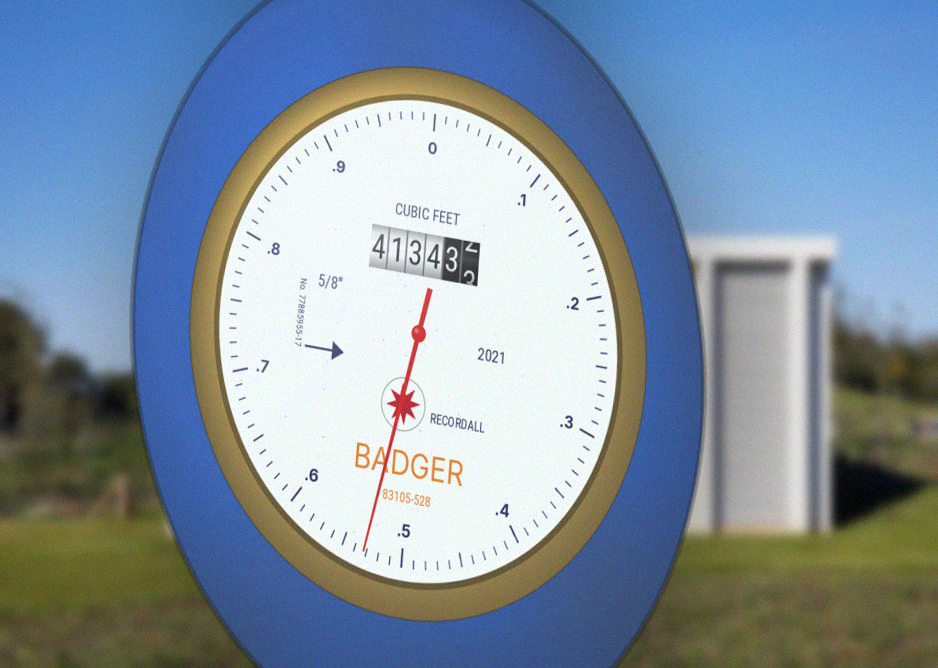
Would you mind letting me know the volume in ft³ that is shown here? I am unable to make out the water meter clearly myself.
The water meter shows 413432.53 ft³
